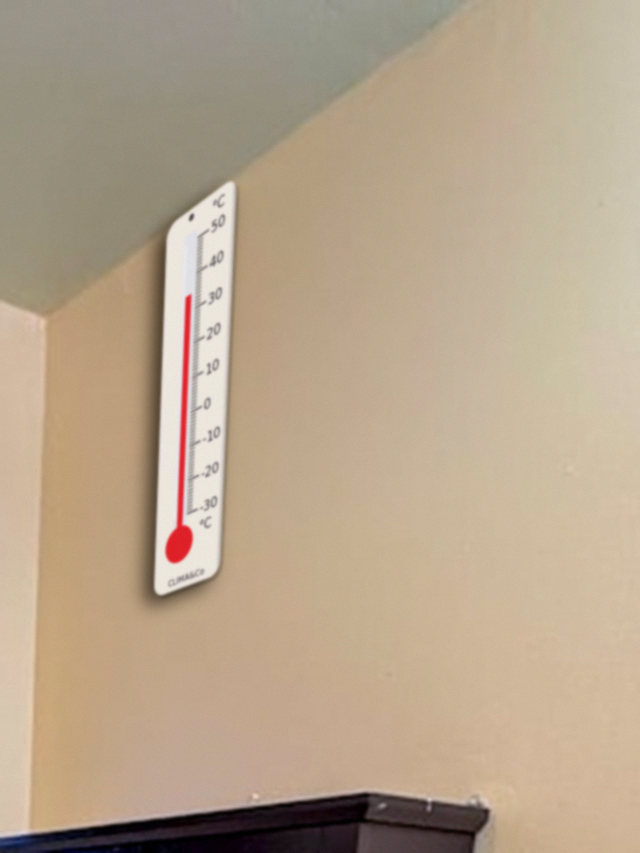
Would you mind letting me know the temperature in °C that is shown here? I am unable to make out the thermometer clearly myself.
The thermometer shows 35 °C
